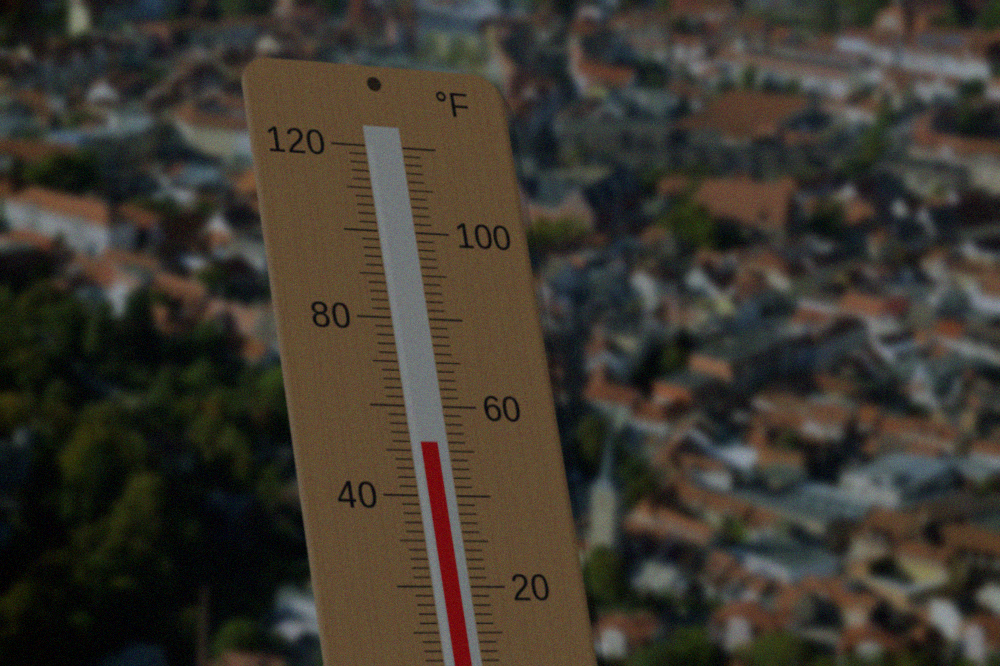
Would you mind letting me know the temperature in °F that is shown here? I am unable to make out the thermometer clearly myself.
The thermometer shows 52 °F
